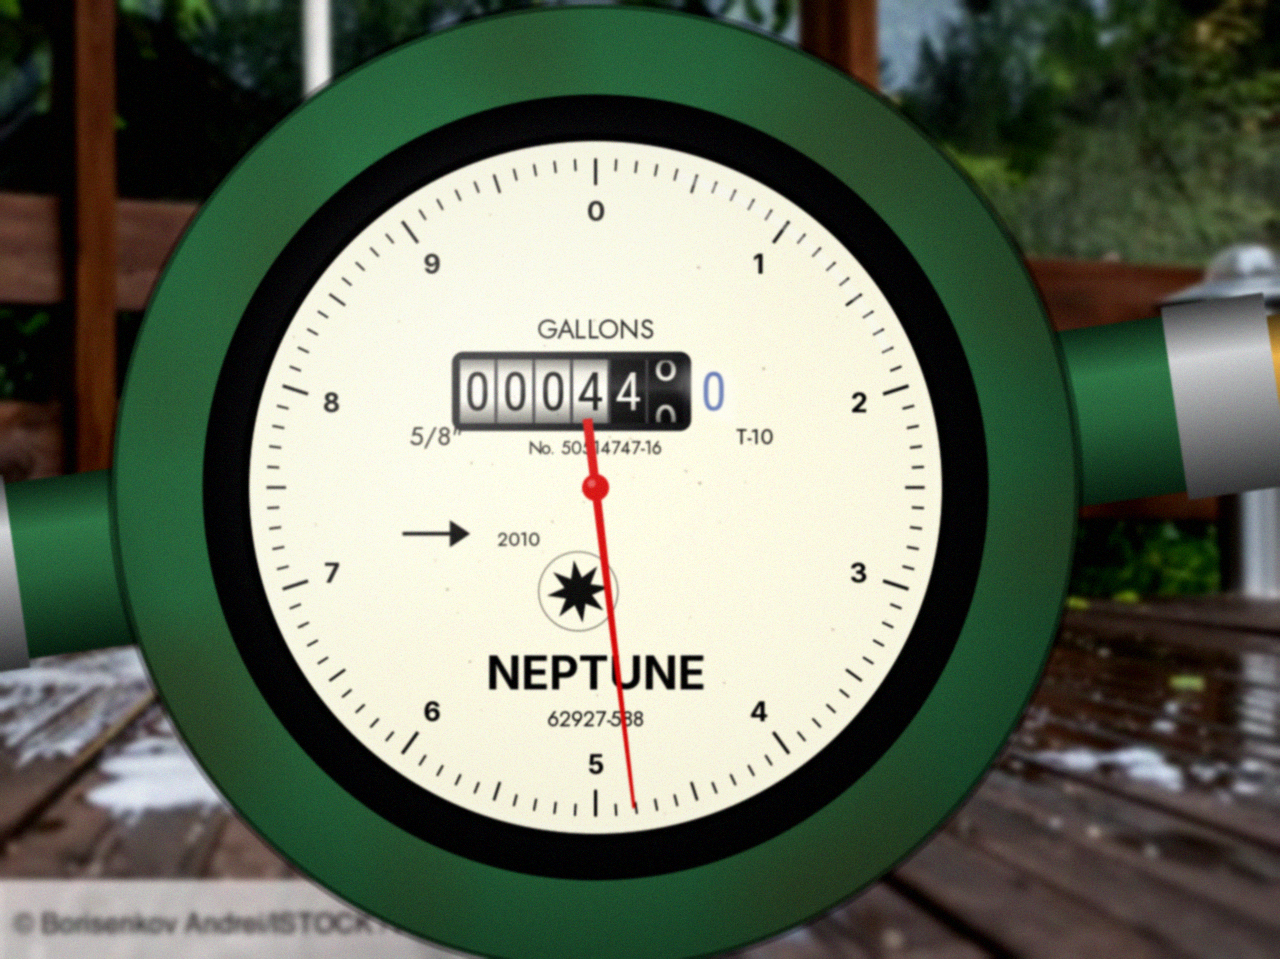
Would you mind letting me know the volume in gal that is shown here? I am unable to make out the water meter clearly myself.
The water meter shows 4484.8 gal
